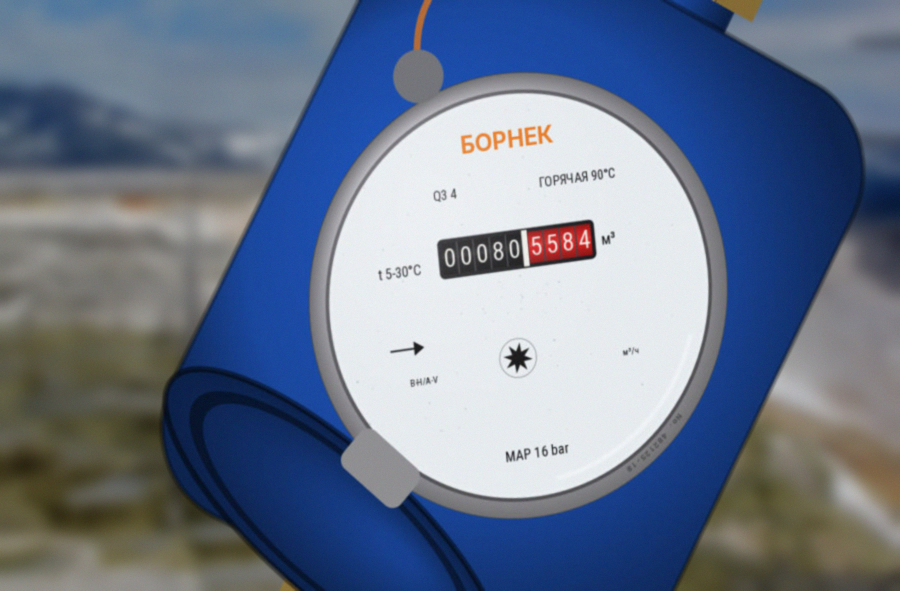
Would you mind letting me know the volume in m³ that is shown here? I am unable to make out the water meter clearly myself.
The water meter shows 80.5584 m³
